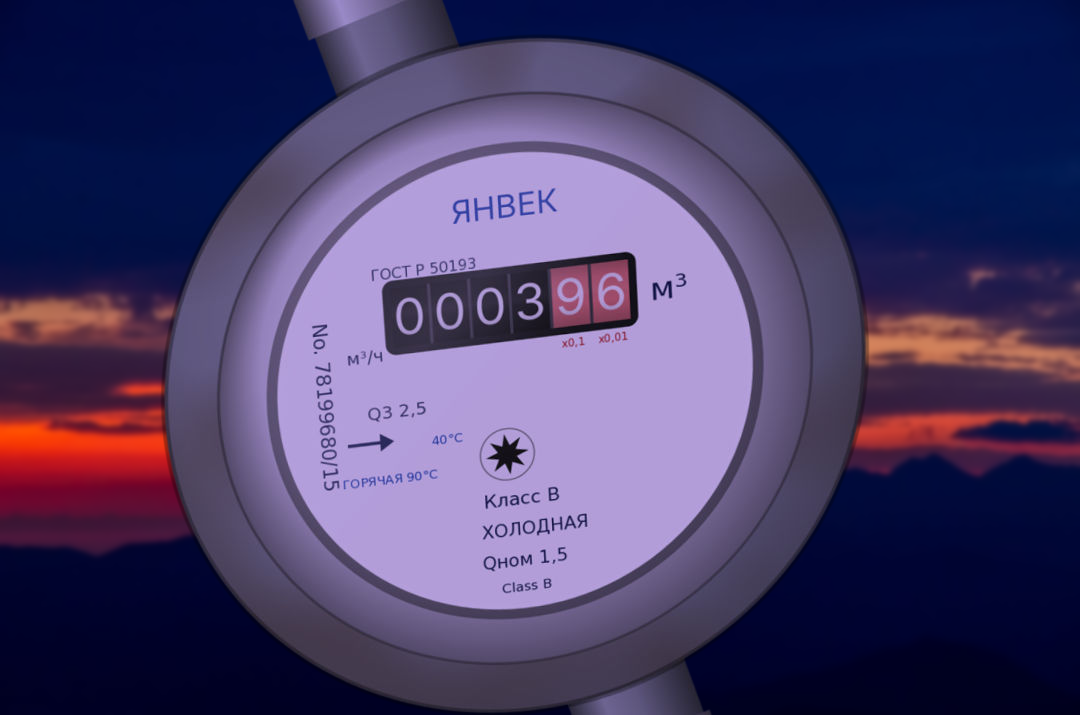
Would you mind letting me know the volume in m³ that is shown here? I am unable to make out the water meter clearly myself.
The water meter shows 3.96 m³
